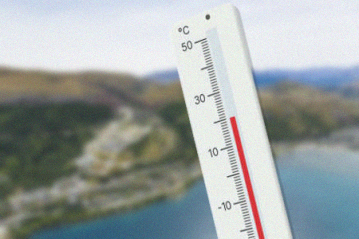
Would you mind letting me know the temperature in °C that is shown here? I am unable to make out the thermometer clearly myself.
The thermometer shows 20 °C
